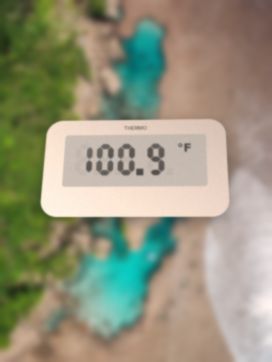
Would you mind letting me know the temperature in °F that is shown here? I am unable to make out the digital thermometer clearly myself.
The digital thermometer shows 100.9 °F
